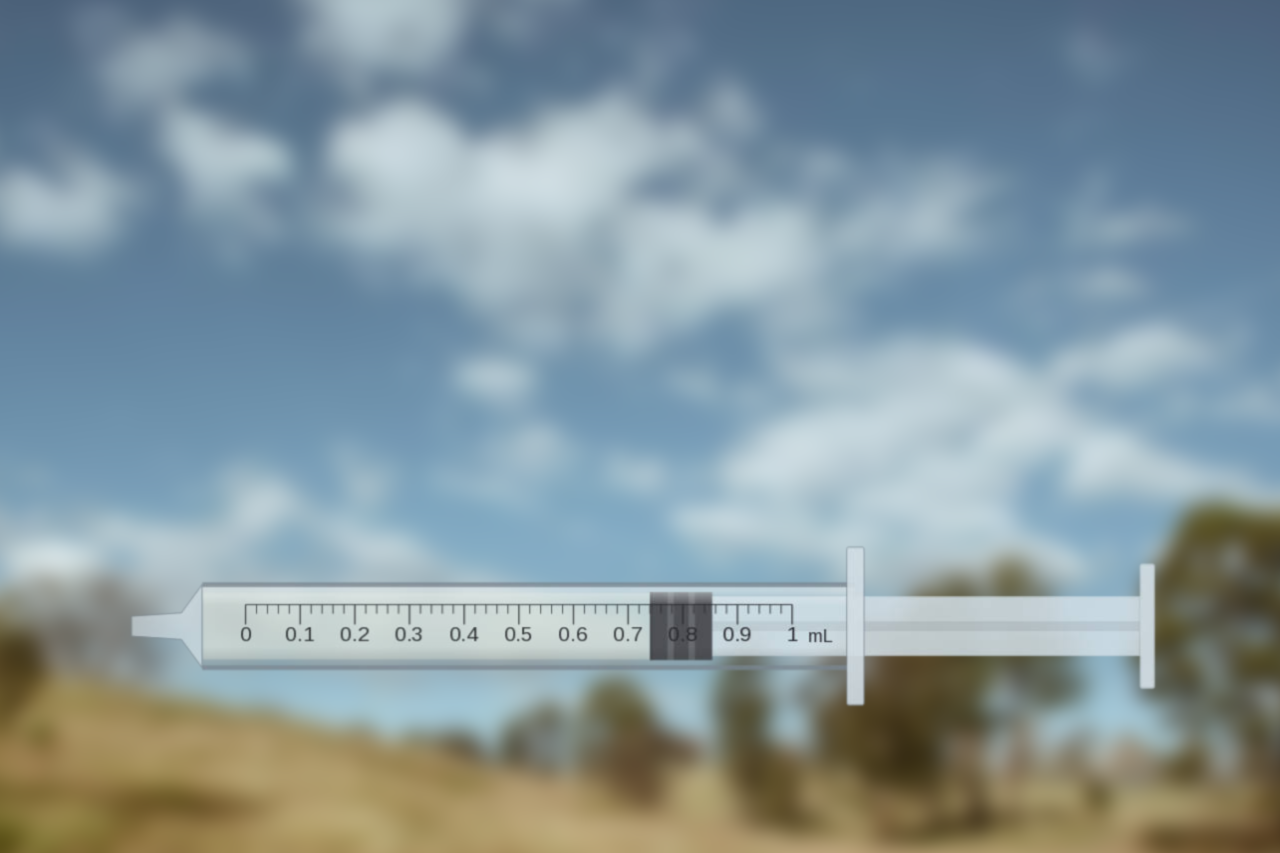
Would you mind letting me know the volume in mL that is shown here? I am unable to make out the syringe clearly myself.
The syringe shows 0.74 mL
